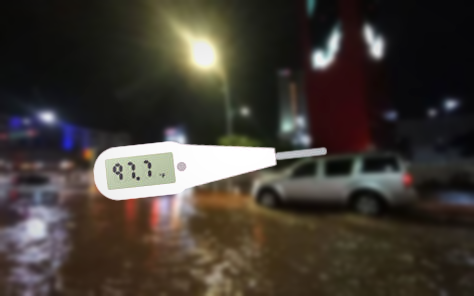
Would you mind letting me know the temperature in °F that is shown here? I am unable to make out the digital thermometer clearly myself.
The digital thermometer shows 97.7 °F
